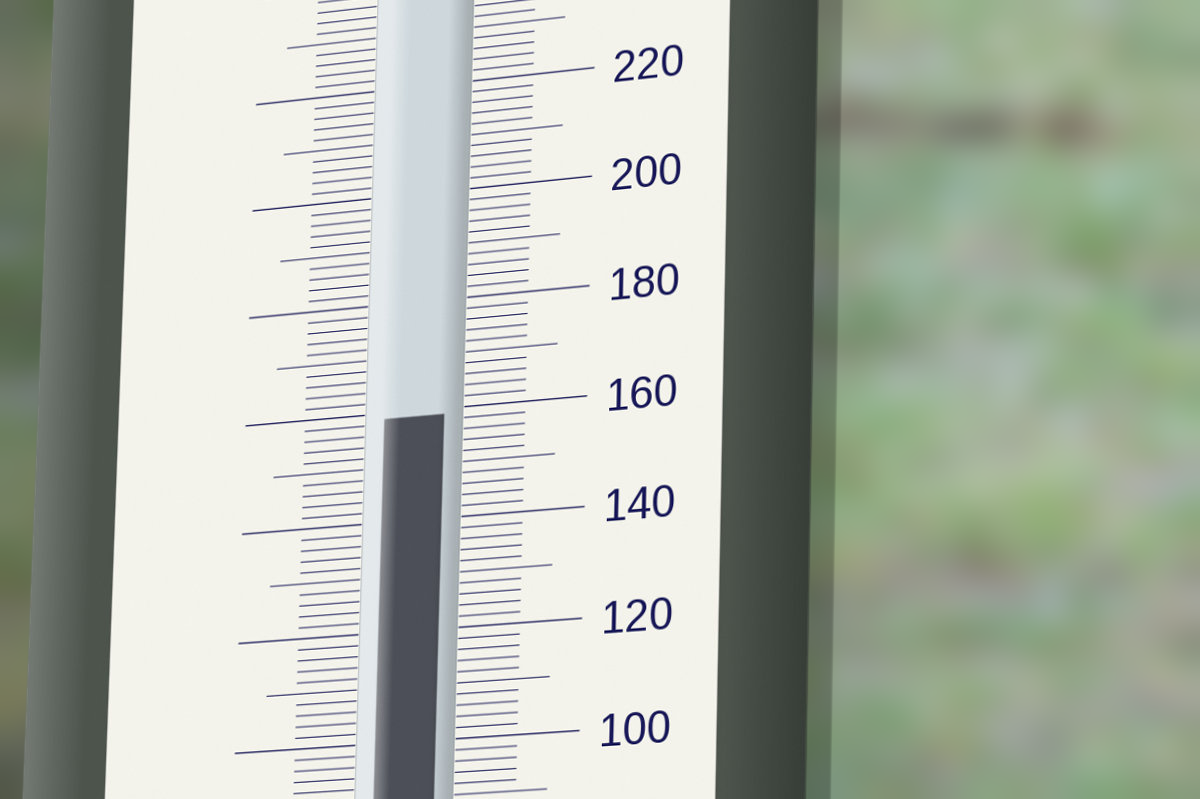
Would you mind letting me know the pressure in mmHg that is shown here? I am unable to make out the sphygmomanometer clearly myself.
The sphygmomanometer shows 159 mmHg
